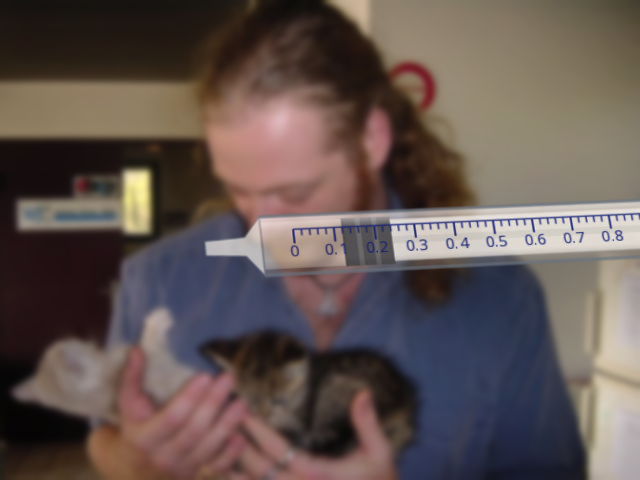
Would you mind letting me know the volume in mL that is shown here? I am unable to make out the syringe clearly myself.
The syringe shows 0.12 mL
